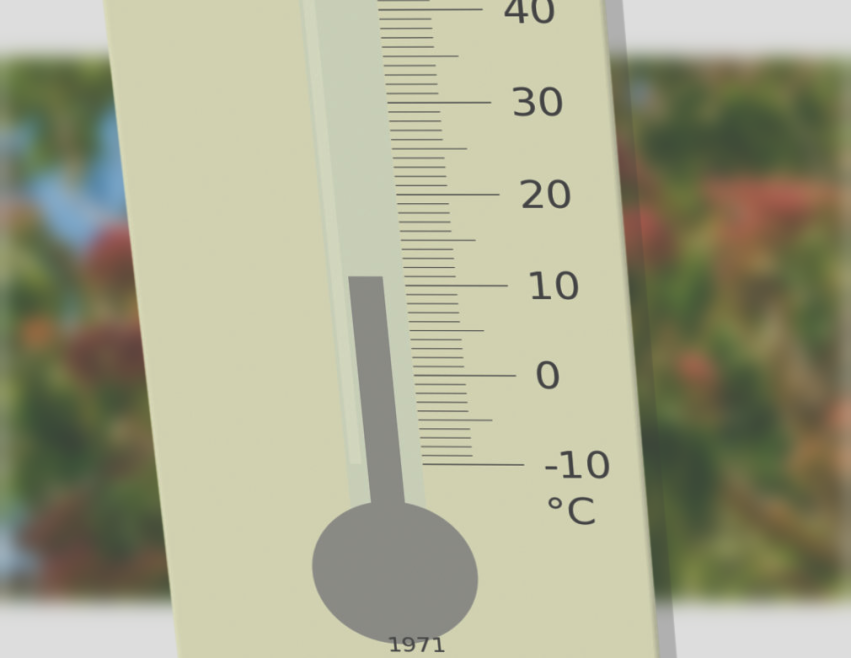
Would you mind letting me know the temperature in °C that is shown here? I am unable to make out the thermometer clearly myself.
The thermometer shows 11 °C
